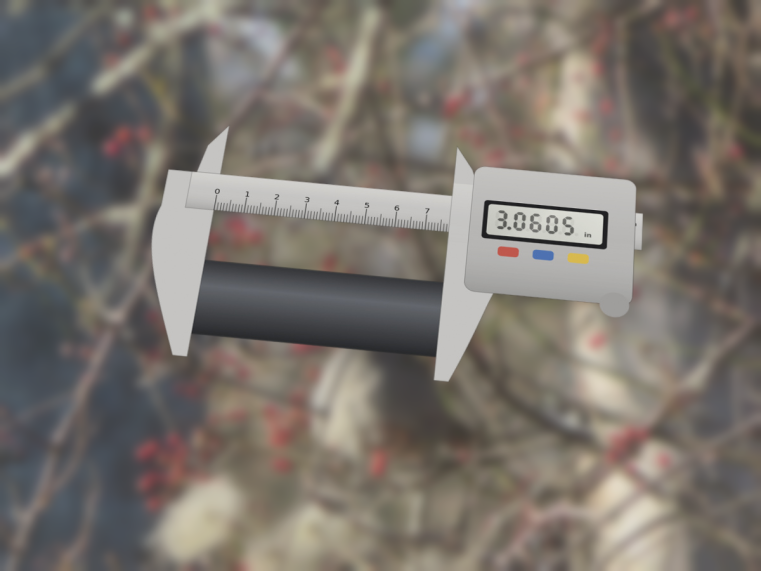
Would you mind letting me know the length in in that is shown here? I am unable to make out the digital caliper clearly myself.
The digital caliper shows 3.0605 in
